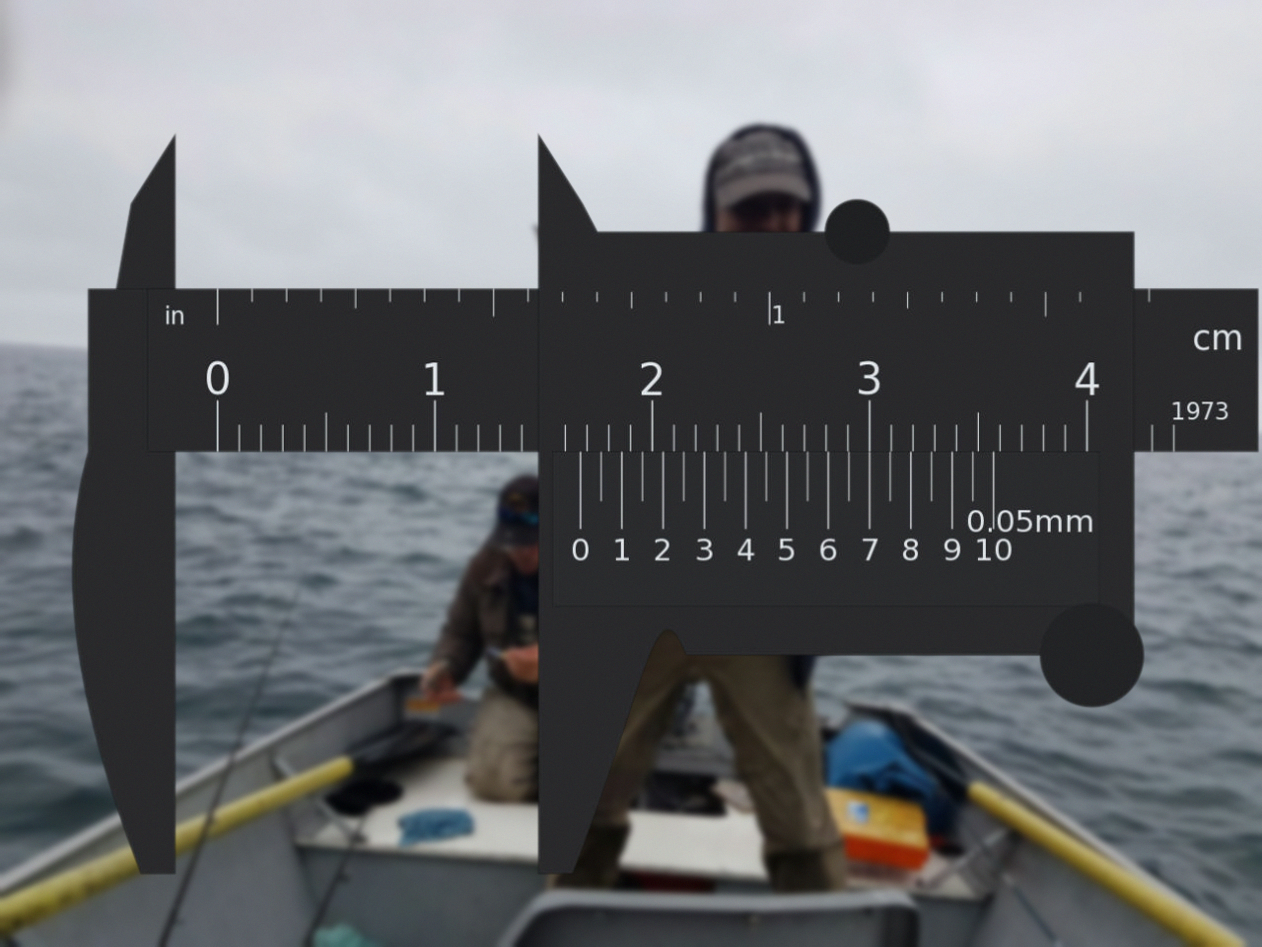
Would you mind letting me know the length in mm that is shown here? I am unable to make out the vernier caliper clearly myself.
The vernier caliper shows 16.70 mm
